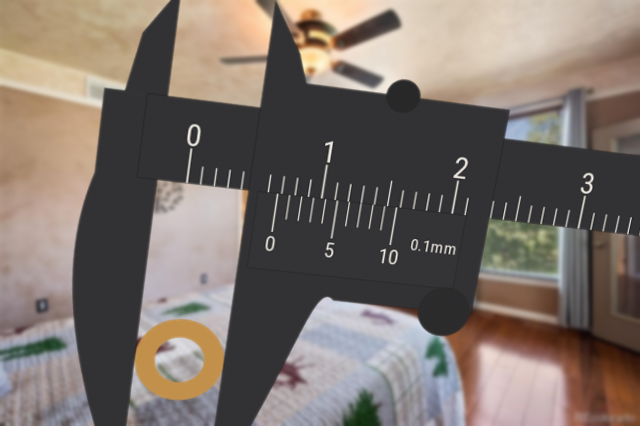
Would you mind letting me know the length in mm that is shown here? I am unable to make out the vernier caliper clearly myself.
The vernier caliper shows 6.7 mm
